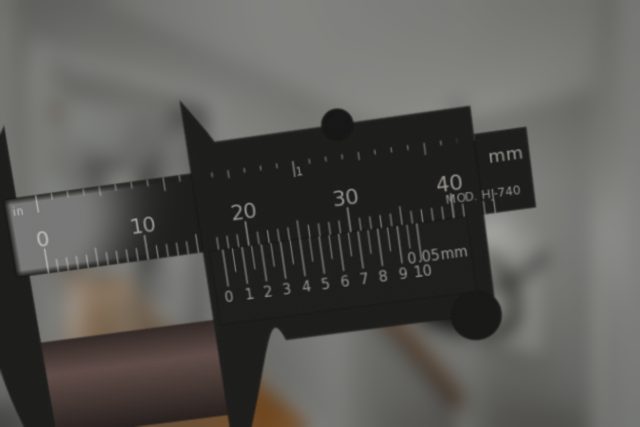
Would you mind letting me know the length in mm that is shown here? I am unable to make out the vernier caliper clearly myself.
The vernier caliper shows 17.4 mm
